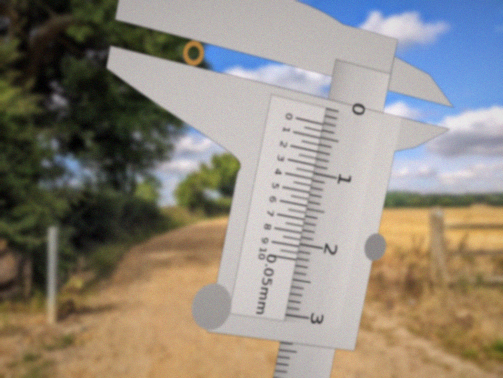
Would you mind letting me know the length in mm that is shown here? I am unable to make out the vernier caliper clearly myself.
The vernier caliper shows 3.2 mm
